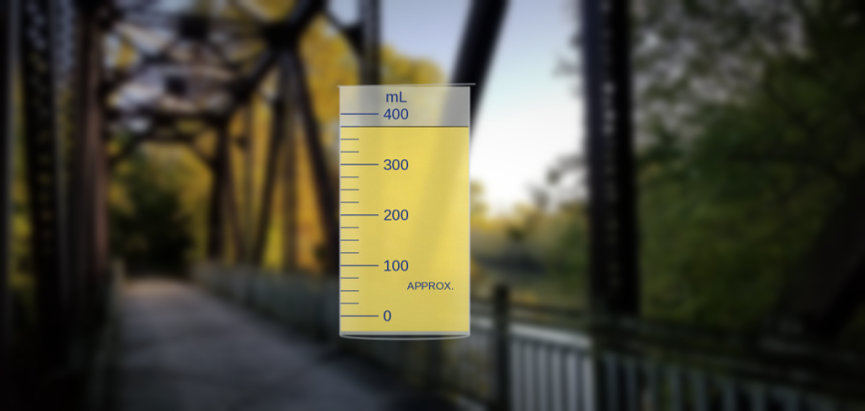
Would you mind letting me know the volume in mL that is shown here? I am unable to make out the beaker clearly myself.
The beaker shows 375 mL
